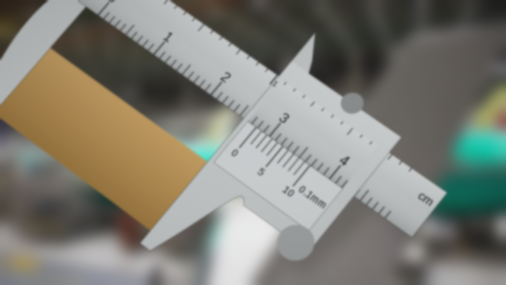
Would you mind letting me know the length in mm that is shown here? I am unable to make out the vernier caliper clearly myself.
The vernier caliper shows 27.8 mm
